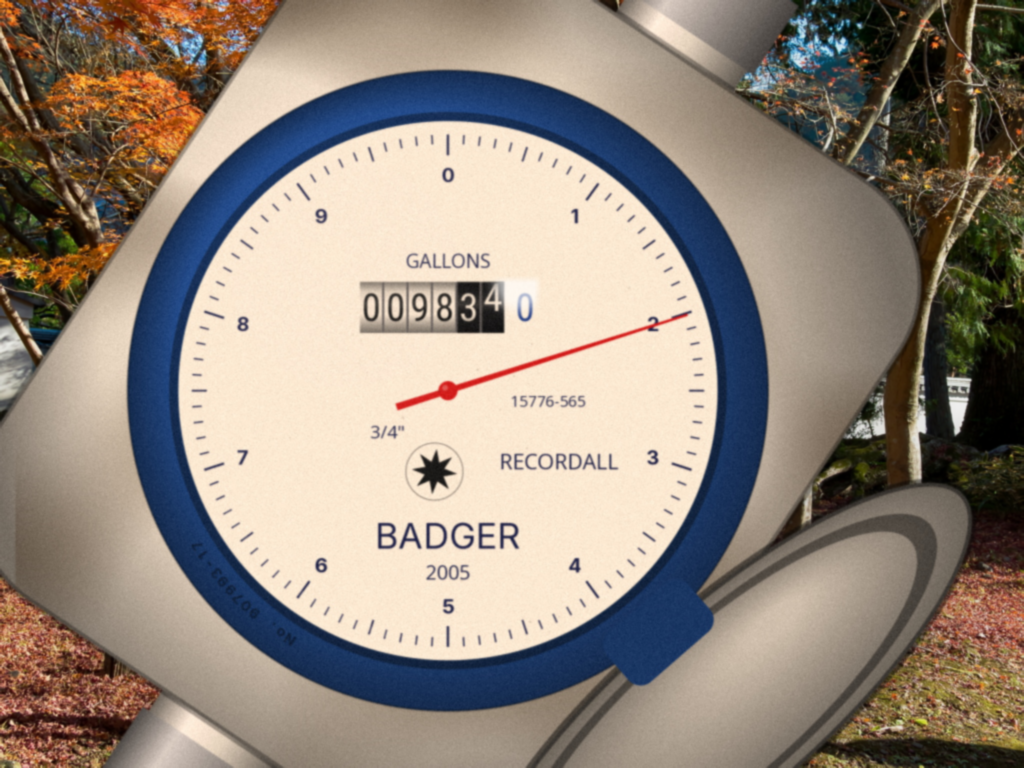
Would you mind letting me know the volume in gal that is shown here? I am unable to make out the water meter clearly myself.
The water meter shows 98342.0 gal
